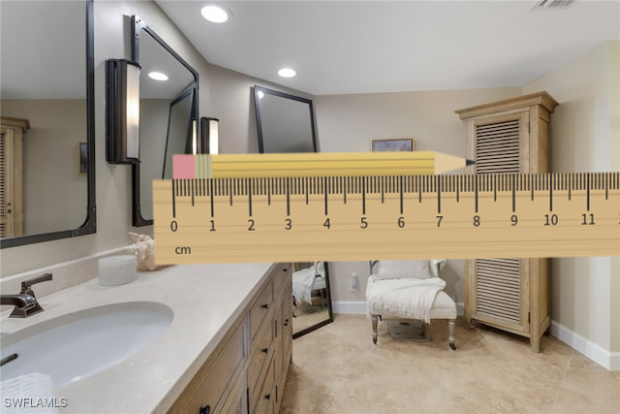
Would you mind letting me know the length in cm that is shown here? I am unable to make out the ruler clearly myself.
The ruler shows 8 cm
